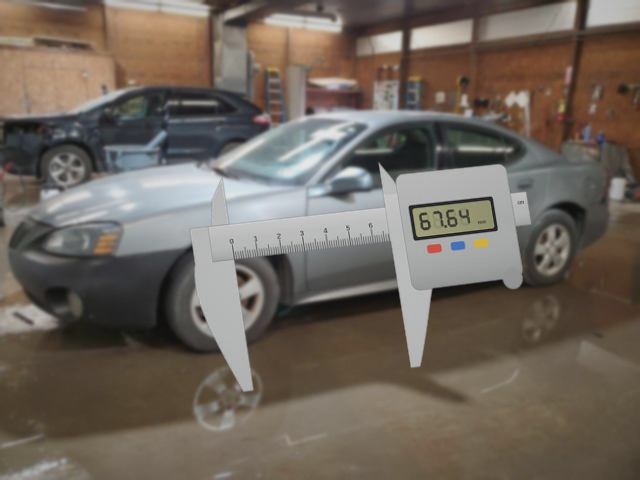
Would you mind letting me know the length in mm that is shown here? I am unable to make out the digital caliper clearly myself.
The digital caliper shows 67.64 mm
